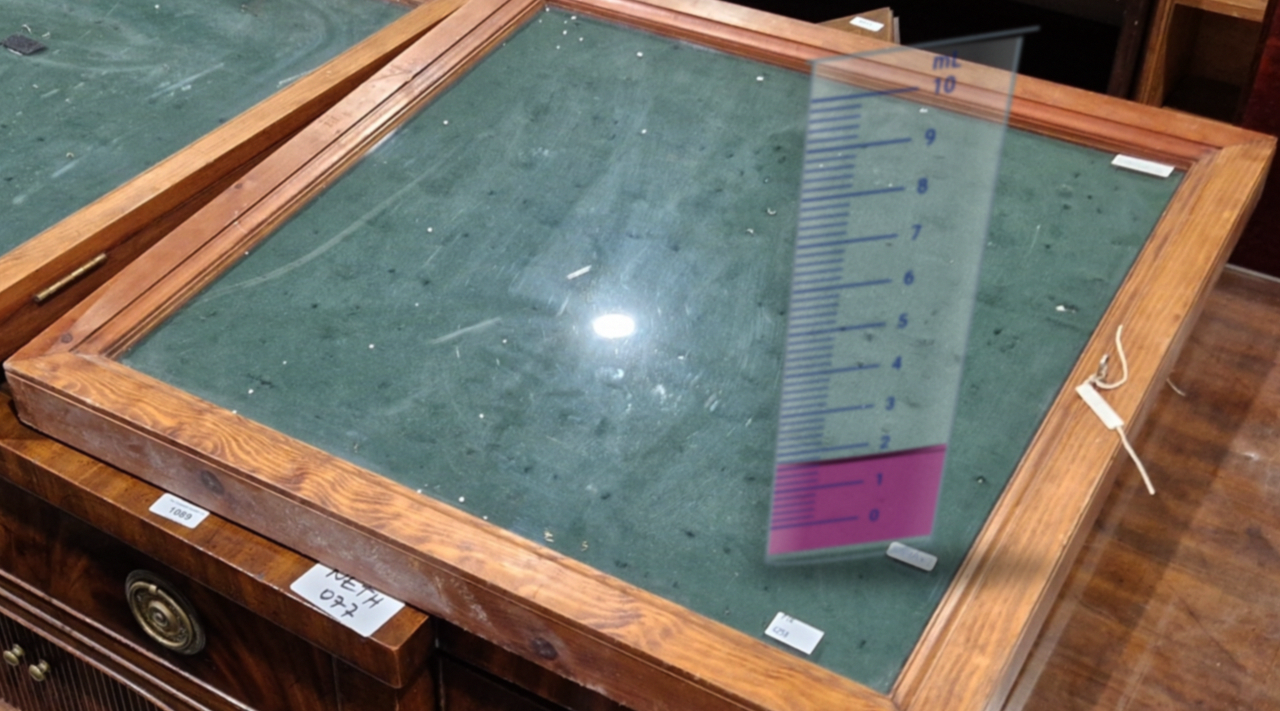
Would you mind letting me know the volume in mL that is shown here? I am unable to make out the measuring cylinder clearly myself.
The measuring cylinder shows 1.6 mL
